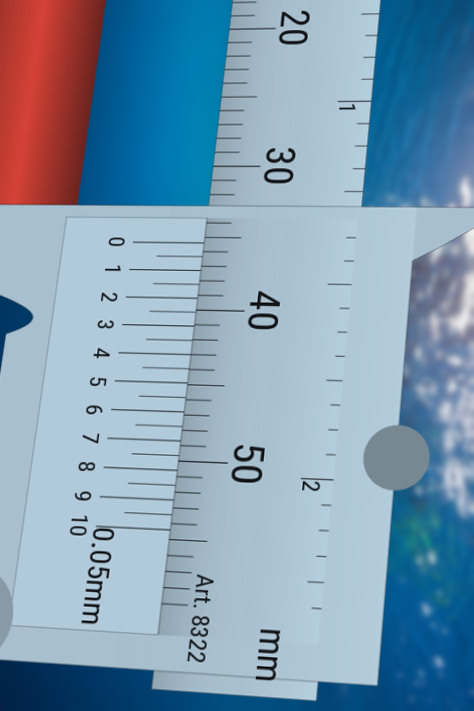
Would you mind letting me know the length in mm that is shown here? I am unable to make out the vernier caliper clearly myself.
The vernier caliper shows 35.4 mm
